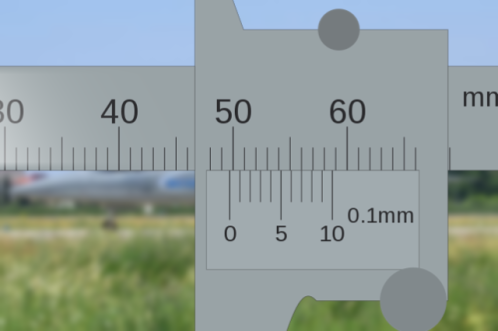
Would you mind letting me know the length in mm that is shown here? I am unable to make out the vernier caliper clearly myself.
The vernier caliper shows 49.7 mm
